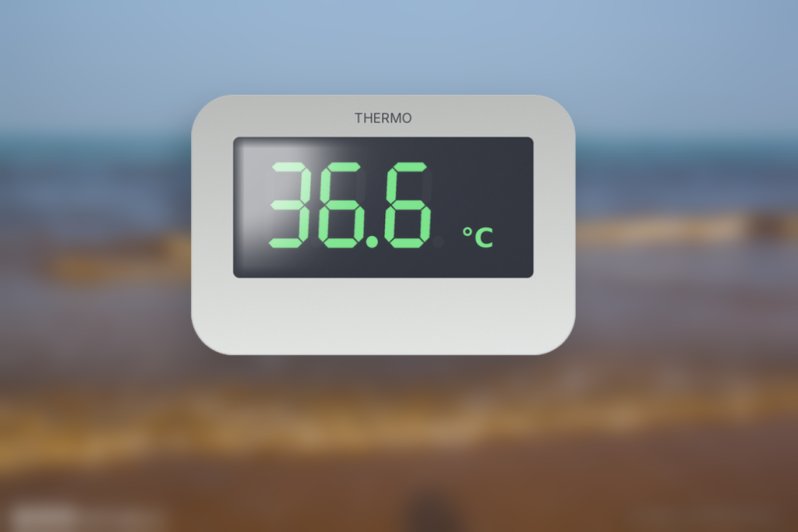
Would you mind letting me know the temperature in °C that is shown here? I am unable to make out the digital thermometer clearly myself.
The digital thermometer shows 36.6 °C
